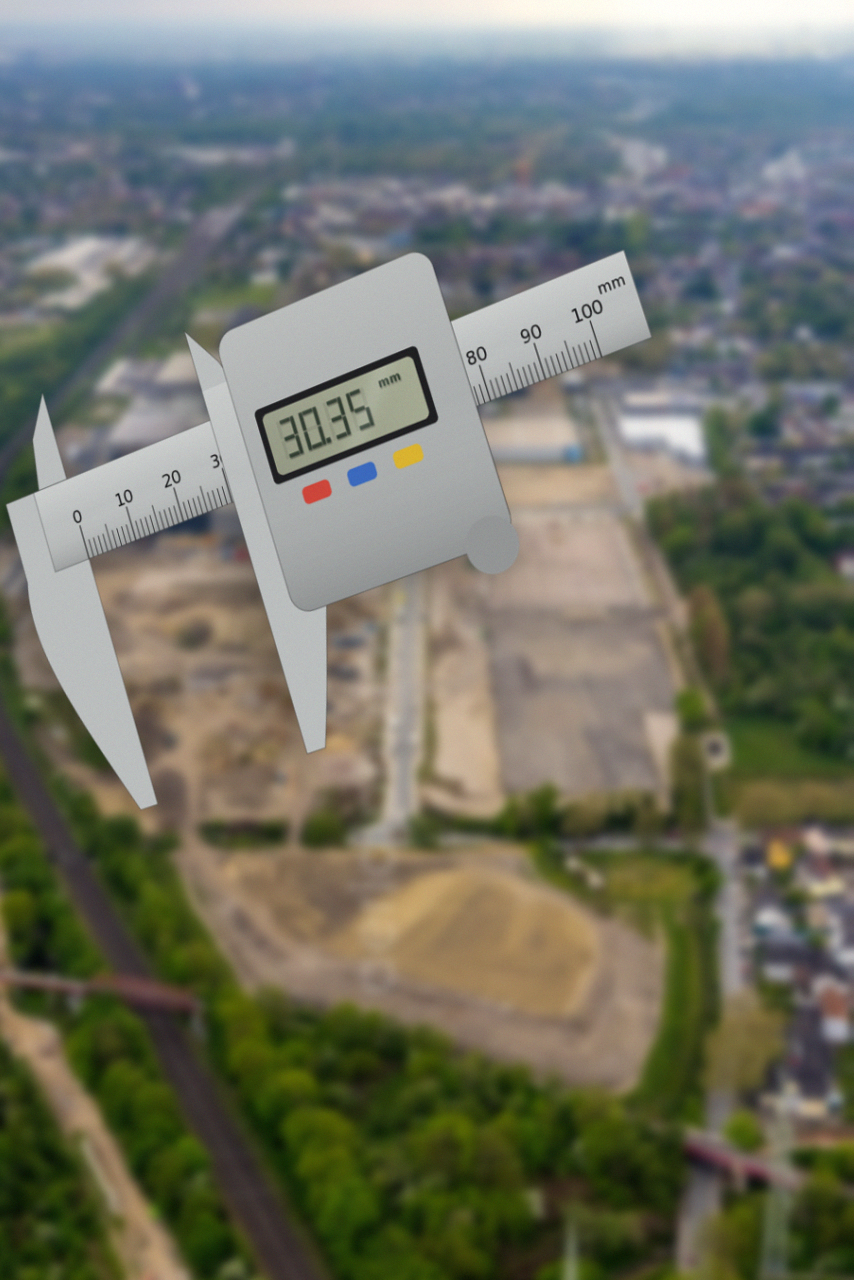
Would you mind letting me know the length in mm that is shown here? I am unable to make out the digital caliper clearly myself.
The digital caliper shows 30.35 mm
